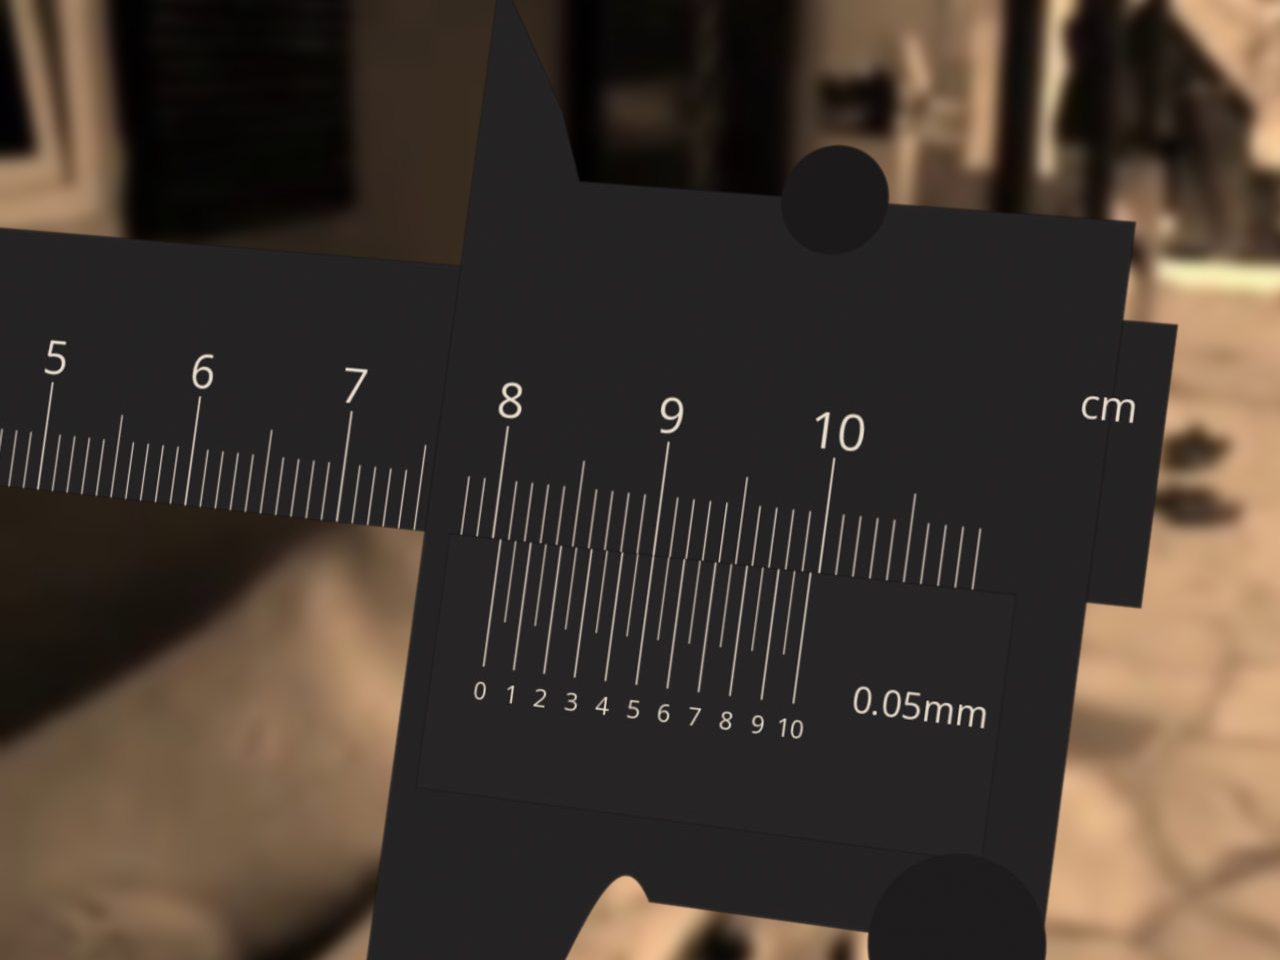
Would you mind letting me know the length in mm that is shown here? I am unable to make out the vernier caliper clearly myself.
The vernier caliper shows 80.5 mm
